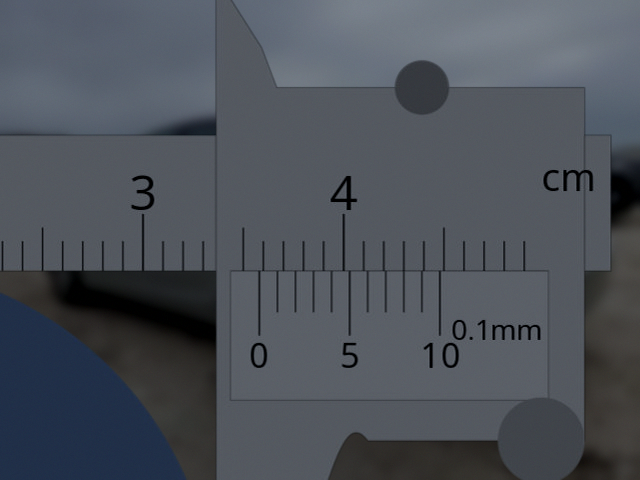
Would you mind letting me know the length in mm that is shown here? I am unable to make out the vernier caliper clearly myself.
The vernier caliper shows 35.8 mm
